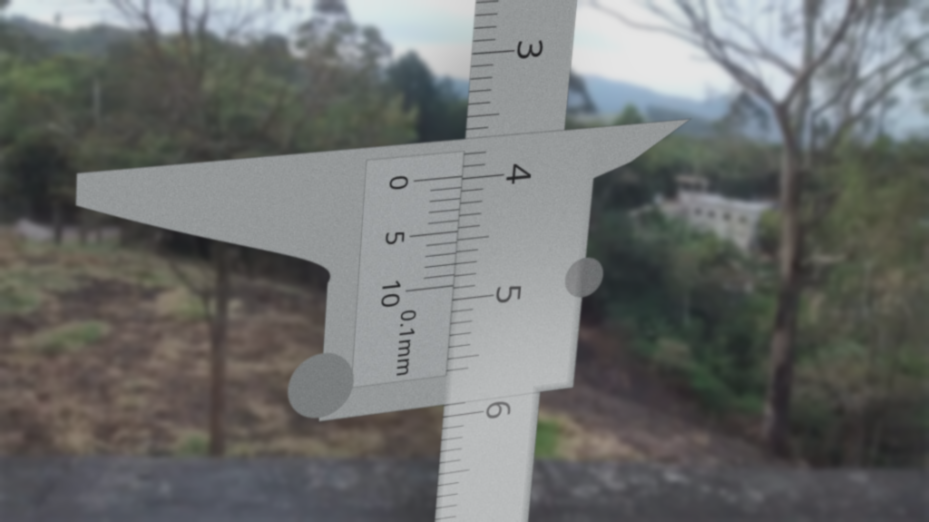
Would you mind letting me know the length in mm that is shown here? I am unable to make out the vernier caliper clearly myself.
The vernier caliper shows 39.8 mm
